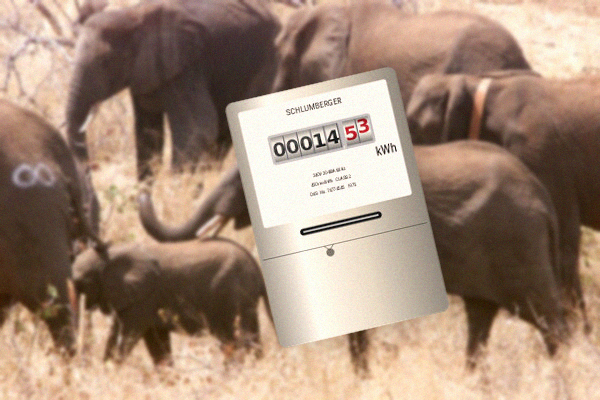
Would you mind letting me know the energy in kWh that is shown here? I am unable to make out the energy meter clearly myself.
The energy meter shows 14.53 kWh
